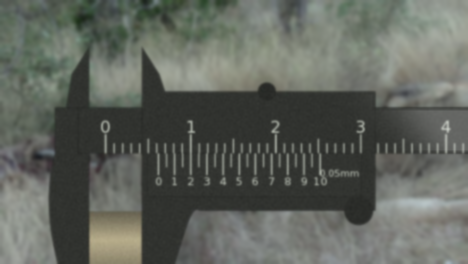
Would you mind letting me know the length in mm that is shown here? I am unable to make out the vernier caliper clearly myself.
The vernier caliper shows 6.2 mm
